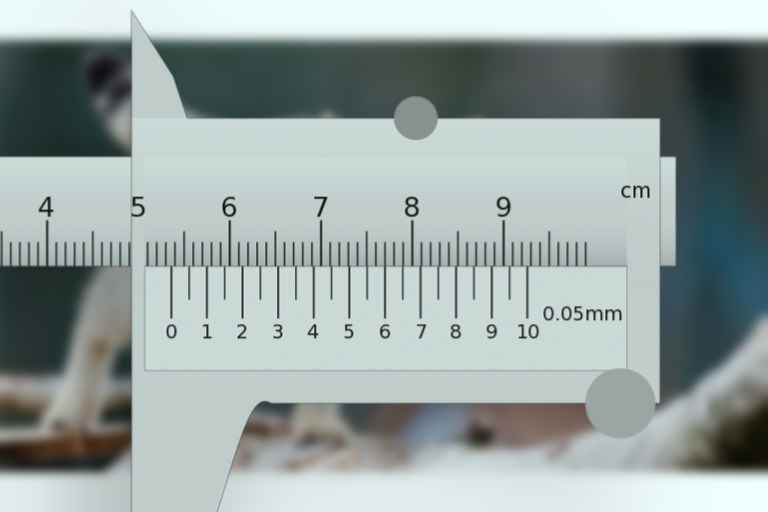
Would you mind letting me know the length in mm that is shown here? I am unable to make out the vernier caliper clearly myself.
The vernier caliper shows 53.6 mm
